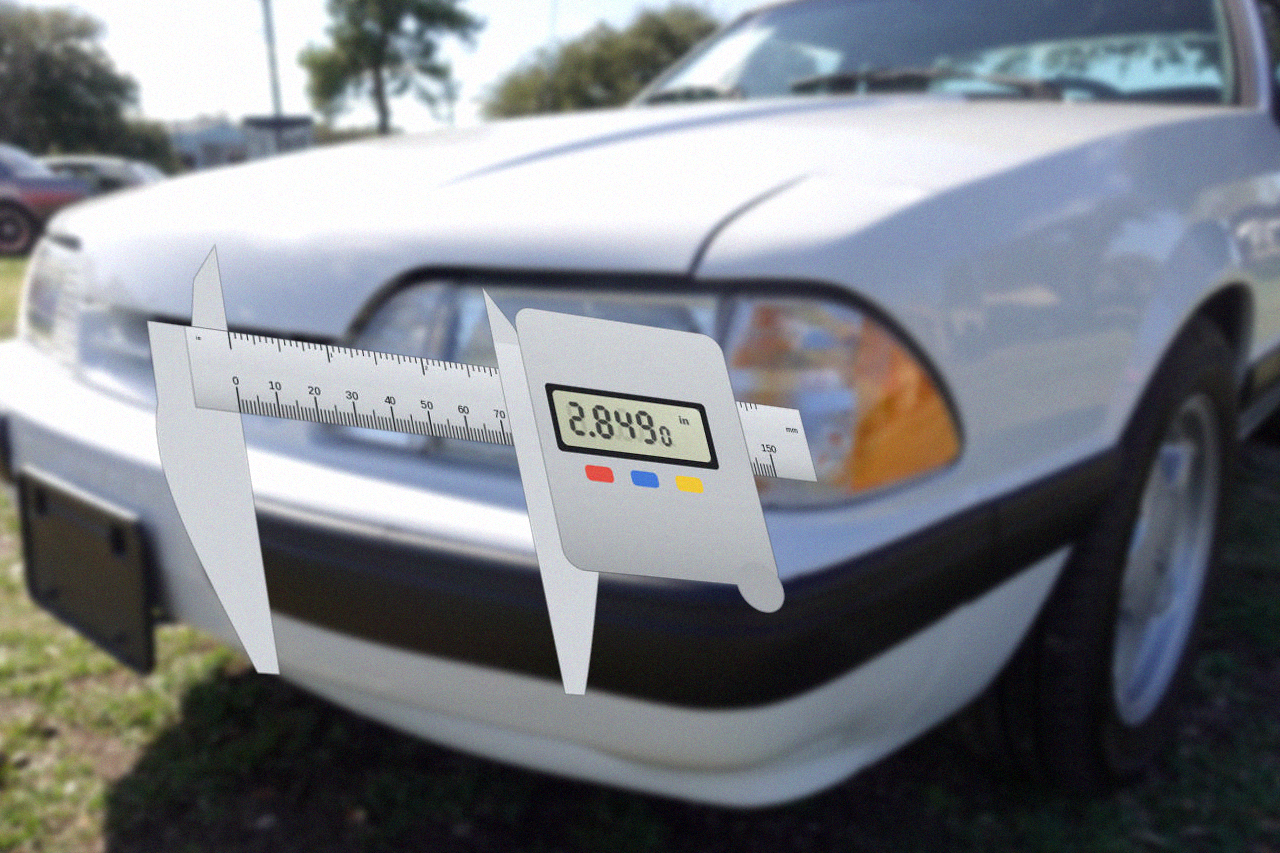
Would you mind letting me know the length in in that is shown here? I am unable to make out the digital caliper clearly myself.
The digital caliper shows 2.8490 in
